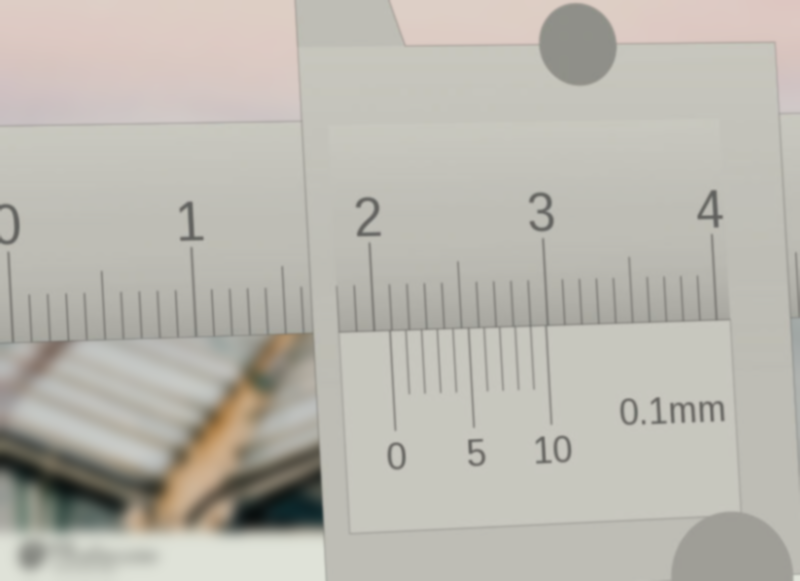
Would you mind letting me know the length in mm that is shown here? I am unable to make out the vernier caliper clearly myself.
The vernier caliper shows 20.9 mm
